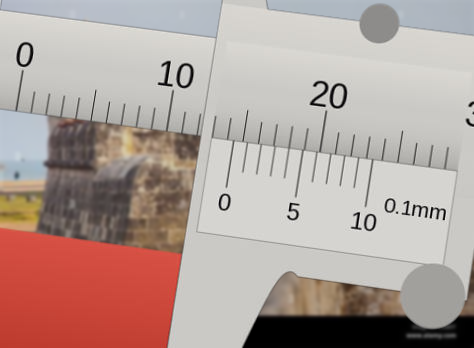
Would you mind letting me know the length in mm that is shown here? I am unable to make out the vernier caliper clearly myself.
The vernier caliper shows 14.4 mm
